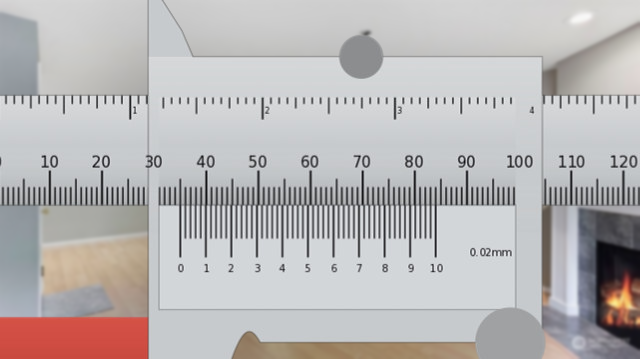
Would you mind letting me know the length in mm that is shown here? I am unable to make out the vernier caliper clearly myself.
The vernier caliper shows 35.0 mm
